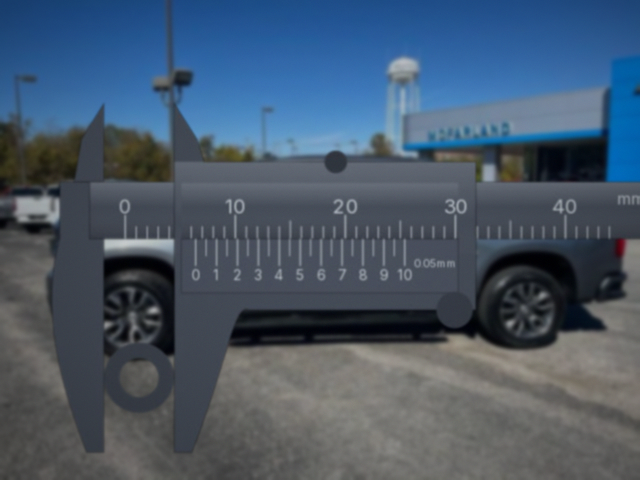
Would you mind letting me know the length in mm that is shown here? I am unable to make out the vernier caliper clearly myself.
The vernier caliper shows 6.4 mm
